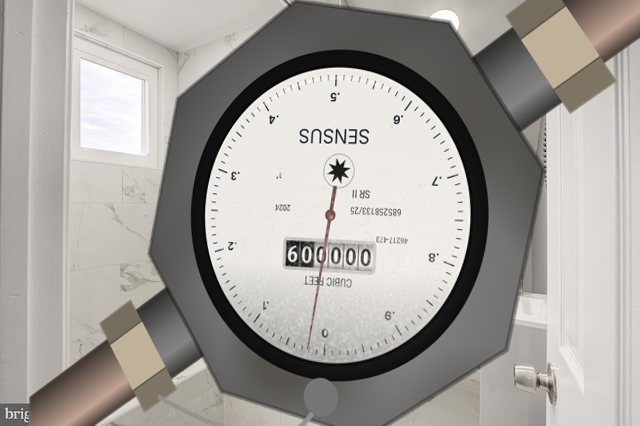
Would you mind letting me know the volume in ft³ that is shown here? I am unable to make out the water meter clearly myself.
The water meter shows 9.02 ft³
